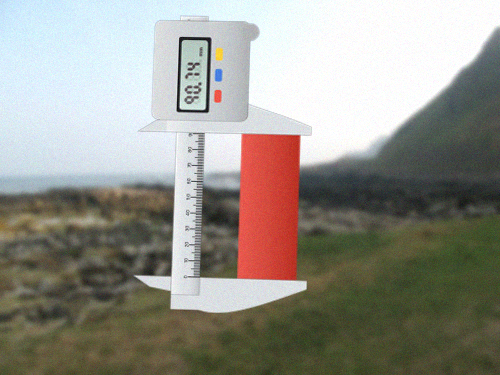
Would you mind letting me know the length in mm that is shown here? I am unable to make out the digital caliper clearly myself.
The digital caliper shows 90.74 mm
